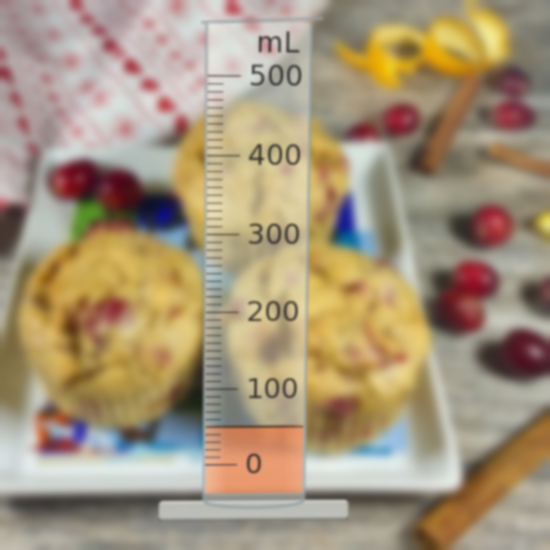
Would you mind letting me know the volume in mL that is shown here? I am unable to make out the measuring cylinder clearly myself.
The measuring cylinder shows 50 mL
